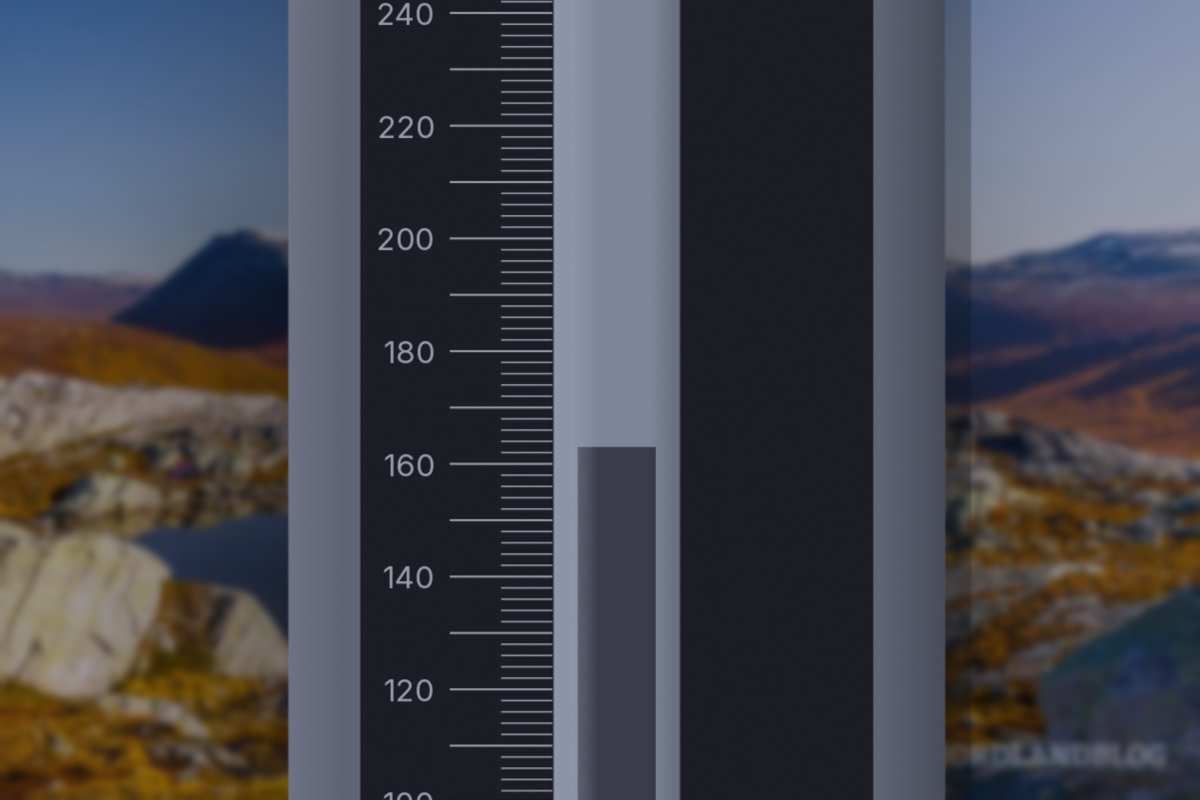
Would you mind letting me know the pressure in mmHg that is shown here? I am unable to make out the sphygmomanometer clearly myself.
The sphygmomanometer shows 163 mmHg
